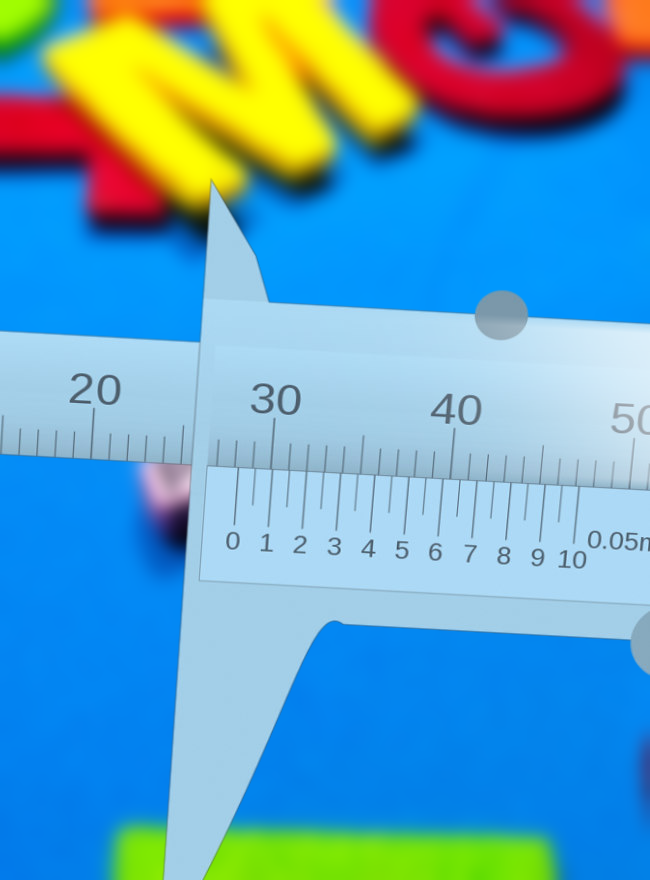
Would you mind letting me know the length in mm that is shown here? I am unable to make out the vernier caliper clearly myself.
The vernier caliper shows 28.2 mm
